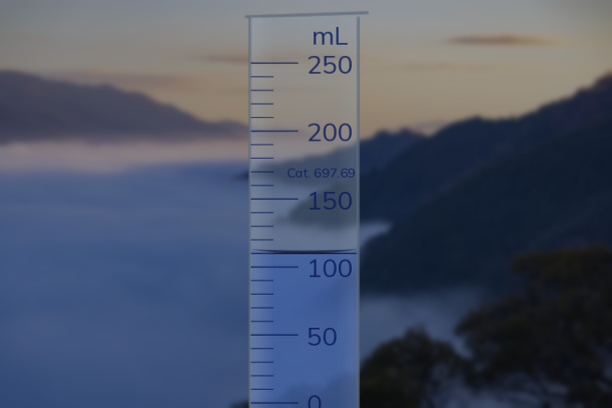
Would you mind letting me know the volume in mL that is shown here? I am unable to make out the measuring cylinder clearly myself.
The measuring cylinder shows 110 mL
